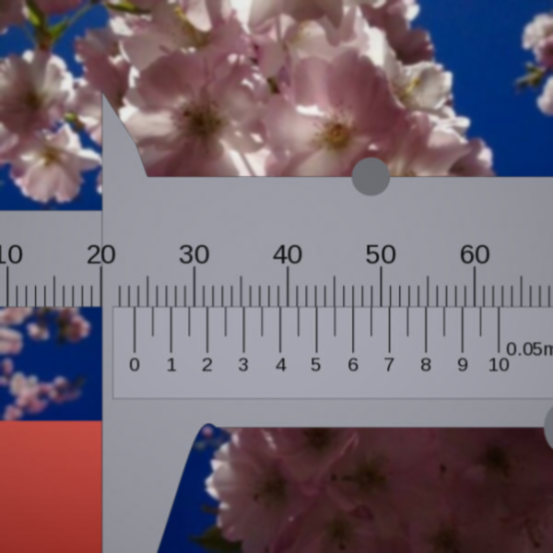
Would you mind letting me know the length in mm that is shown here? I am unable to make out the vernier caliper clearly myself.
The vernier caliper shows 23.6 mm
